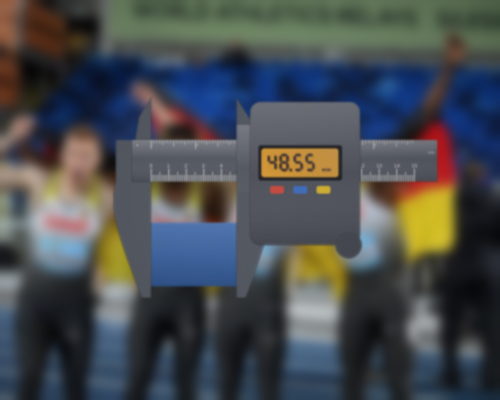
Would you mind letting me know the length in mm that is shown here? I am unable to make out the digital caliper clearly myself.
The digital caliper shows 48.55 mm
